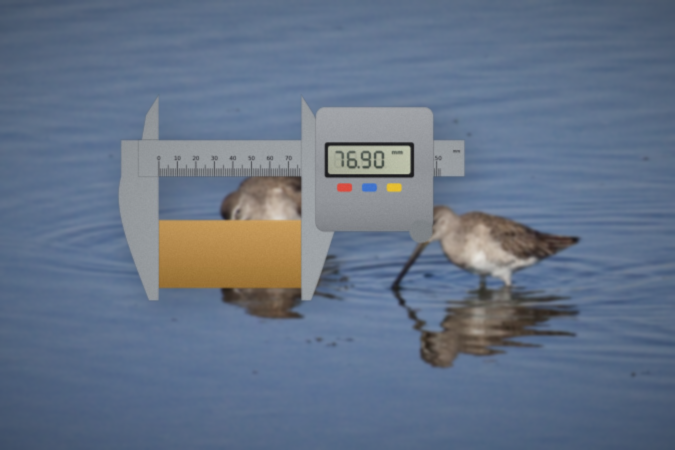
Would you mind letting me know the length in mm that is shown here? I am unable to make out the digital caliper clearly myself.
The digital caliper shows 76.90 mm
